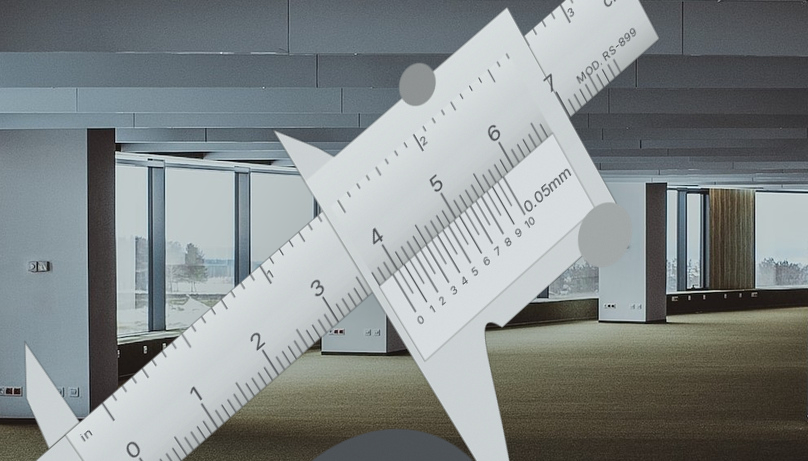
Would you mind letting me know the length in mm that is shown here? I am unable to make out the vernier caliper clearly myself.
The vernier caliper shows 39.2 mm
